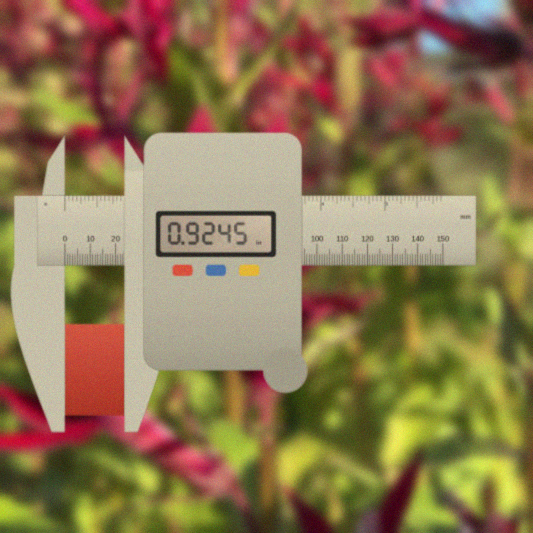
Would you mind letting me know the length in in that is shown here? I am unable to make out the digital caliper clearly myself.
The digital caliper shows 0.9245 in
